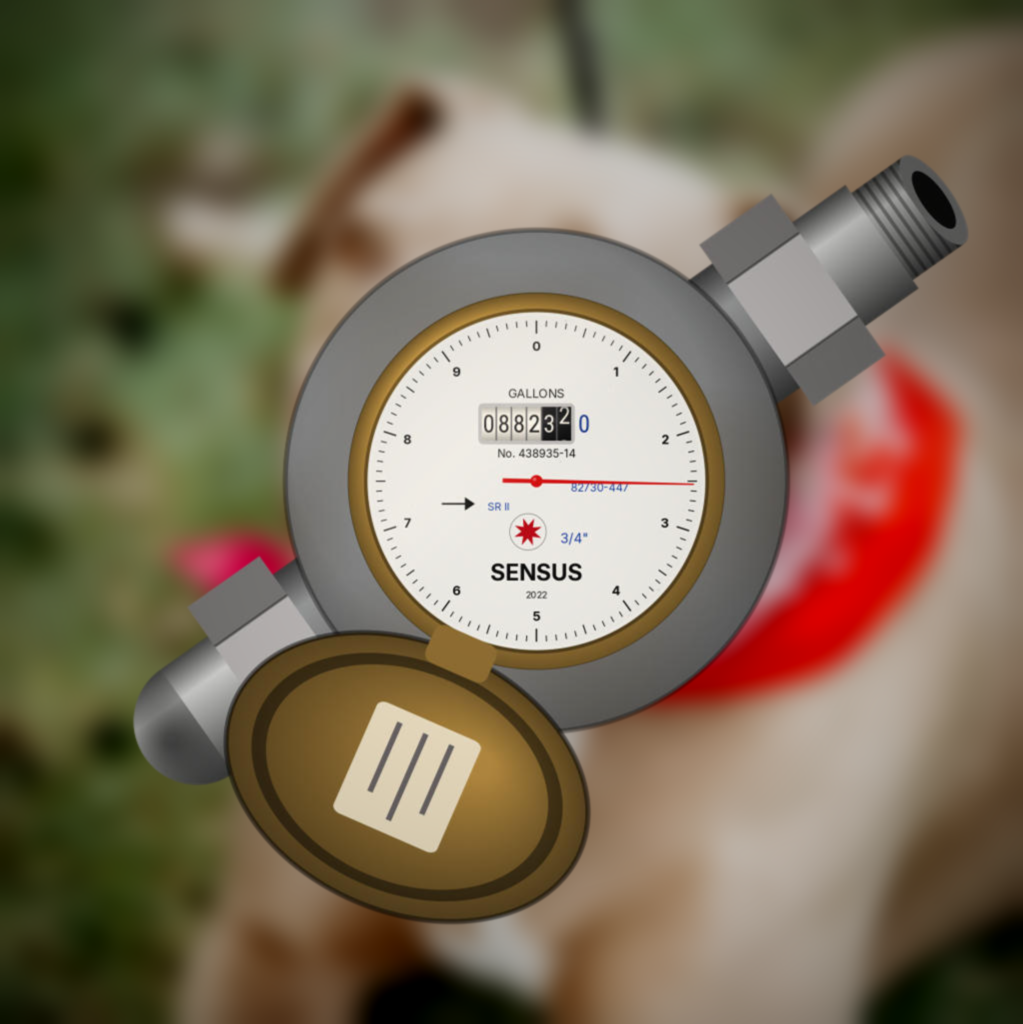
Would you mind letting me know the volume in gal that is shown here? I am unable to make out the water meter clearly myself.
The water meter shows 882322.5 gal
